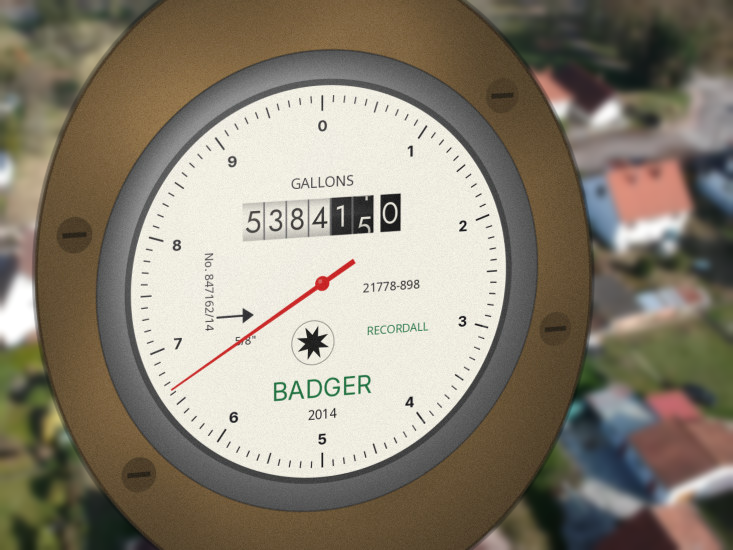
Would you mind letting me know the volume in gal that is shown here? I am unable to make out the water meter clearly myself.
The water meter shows 5384146.6 gal
